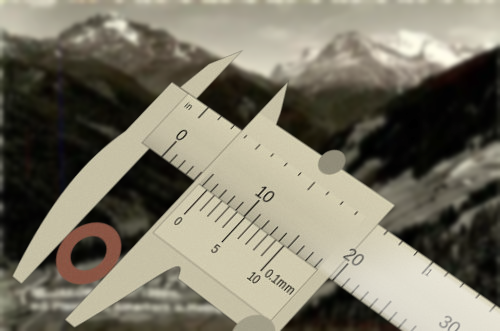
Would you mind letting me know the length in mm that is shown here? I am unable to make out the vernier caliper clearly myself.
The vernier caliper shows 5.6 mm
